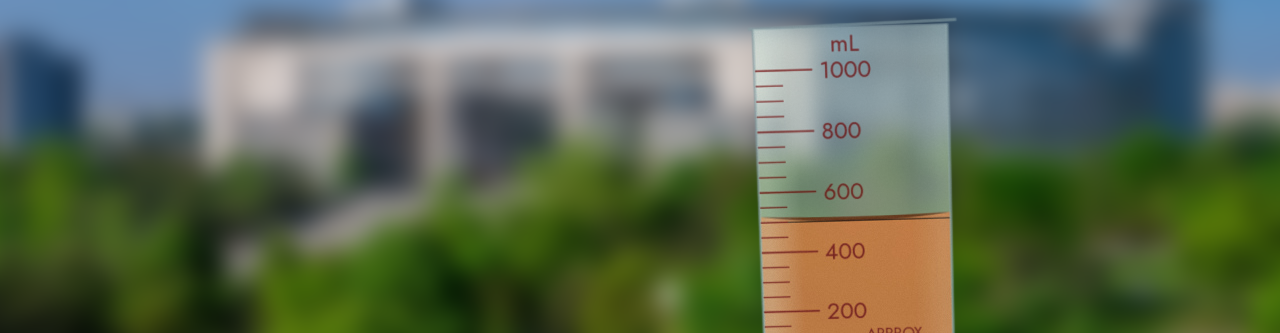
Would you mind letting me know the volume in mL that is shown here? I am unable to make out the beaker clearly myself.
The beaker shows 500 mL
